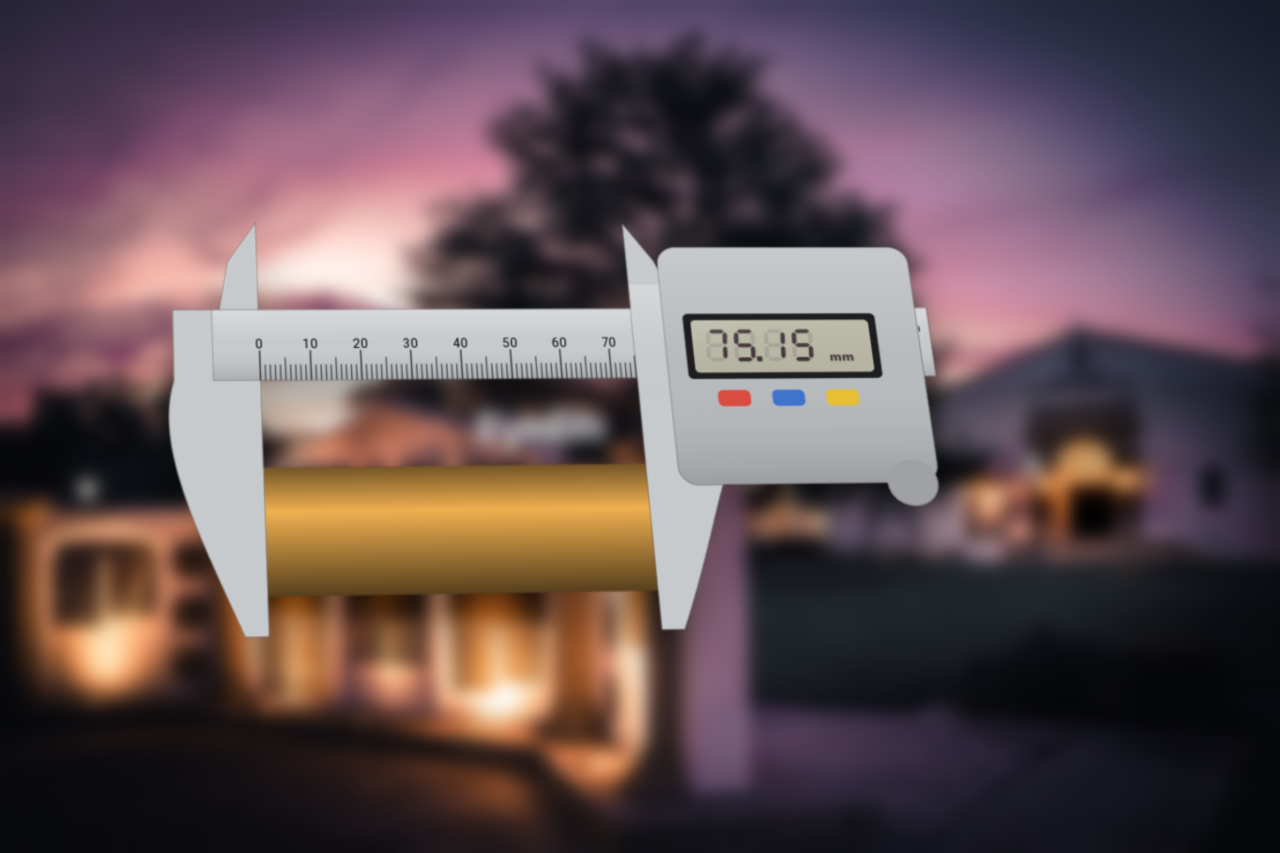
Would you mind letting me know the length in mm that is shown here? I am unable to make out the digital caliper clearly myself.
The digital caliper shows 75.15 mm
